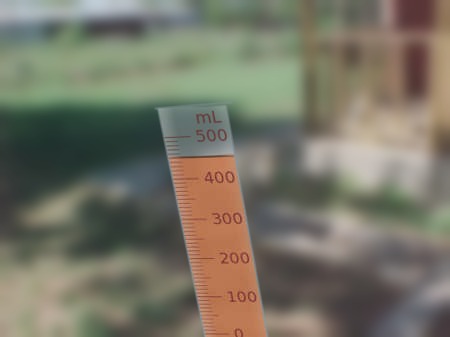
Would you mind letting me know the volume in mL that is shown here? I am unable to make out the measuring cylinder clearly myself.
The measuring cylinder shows 450 mL
